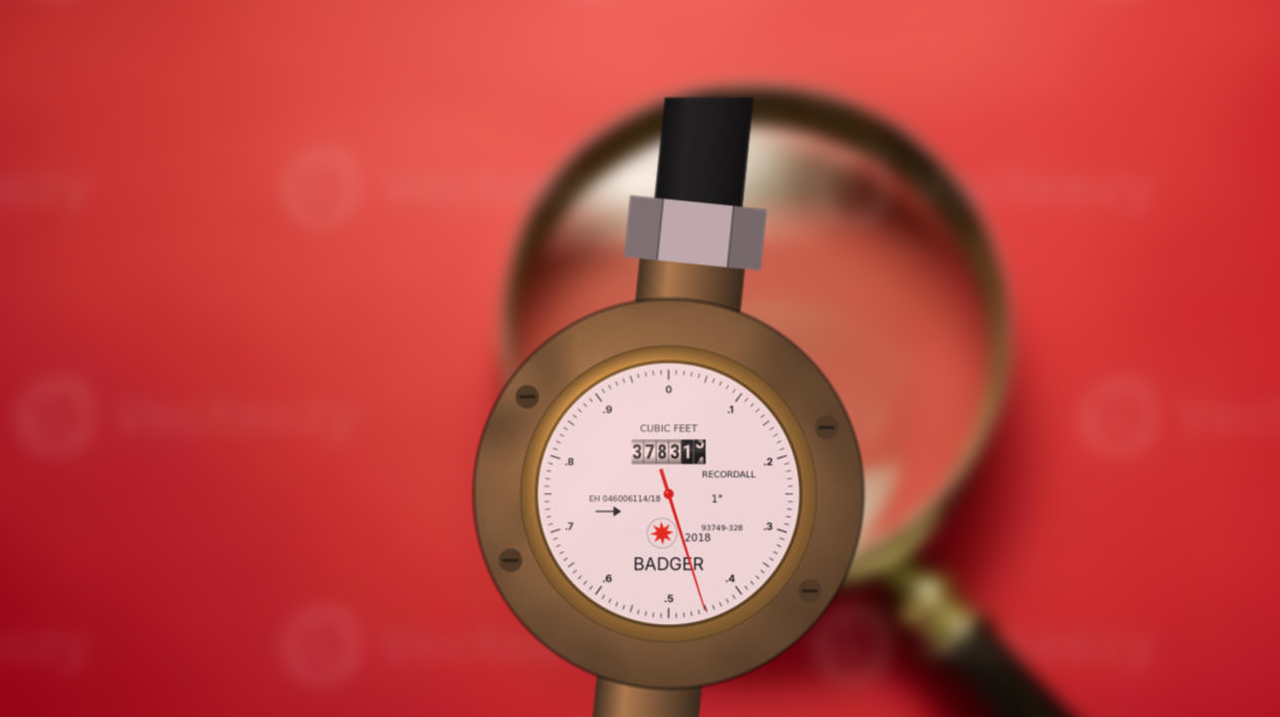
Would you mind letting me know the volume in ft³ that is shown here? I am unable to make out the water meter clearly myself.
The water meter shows 378313.45 ft³
